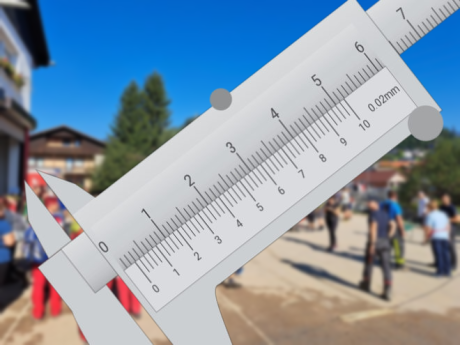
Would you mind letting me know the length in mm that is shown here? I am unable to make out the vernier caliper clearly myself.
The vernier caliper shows 2.8 mm
